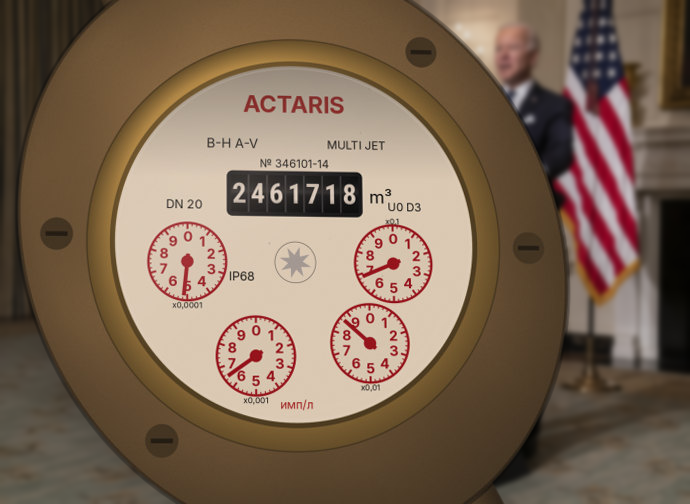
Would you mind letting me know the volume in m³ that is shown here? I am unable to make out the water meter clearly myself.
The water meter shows 2461718.6865 m³
